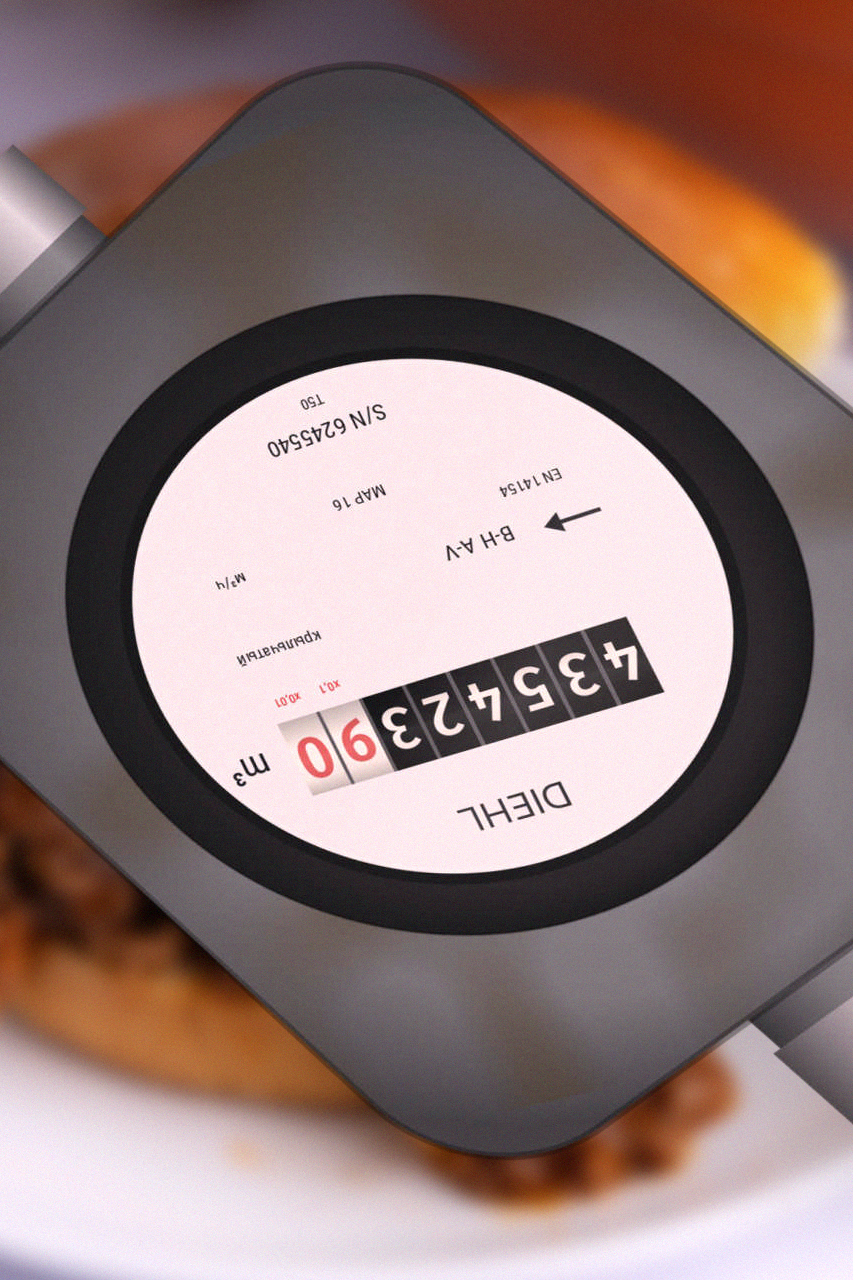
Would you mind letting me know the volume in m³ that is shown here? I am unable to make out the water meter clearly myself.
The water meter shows 435423.90 m³
